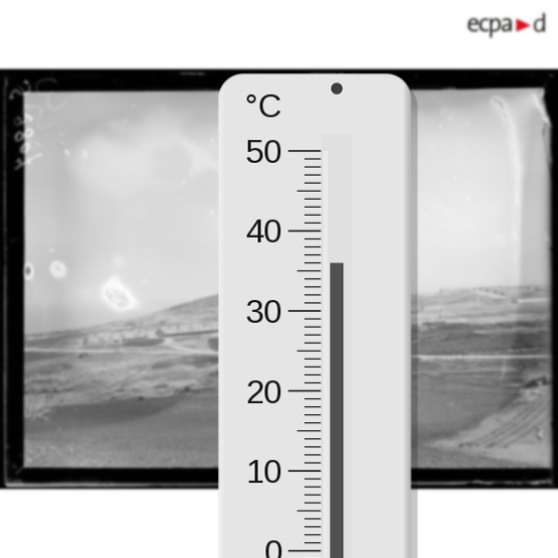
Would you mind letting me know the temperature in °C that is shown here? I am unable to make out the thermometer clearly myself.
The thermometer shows 36 °C
